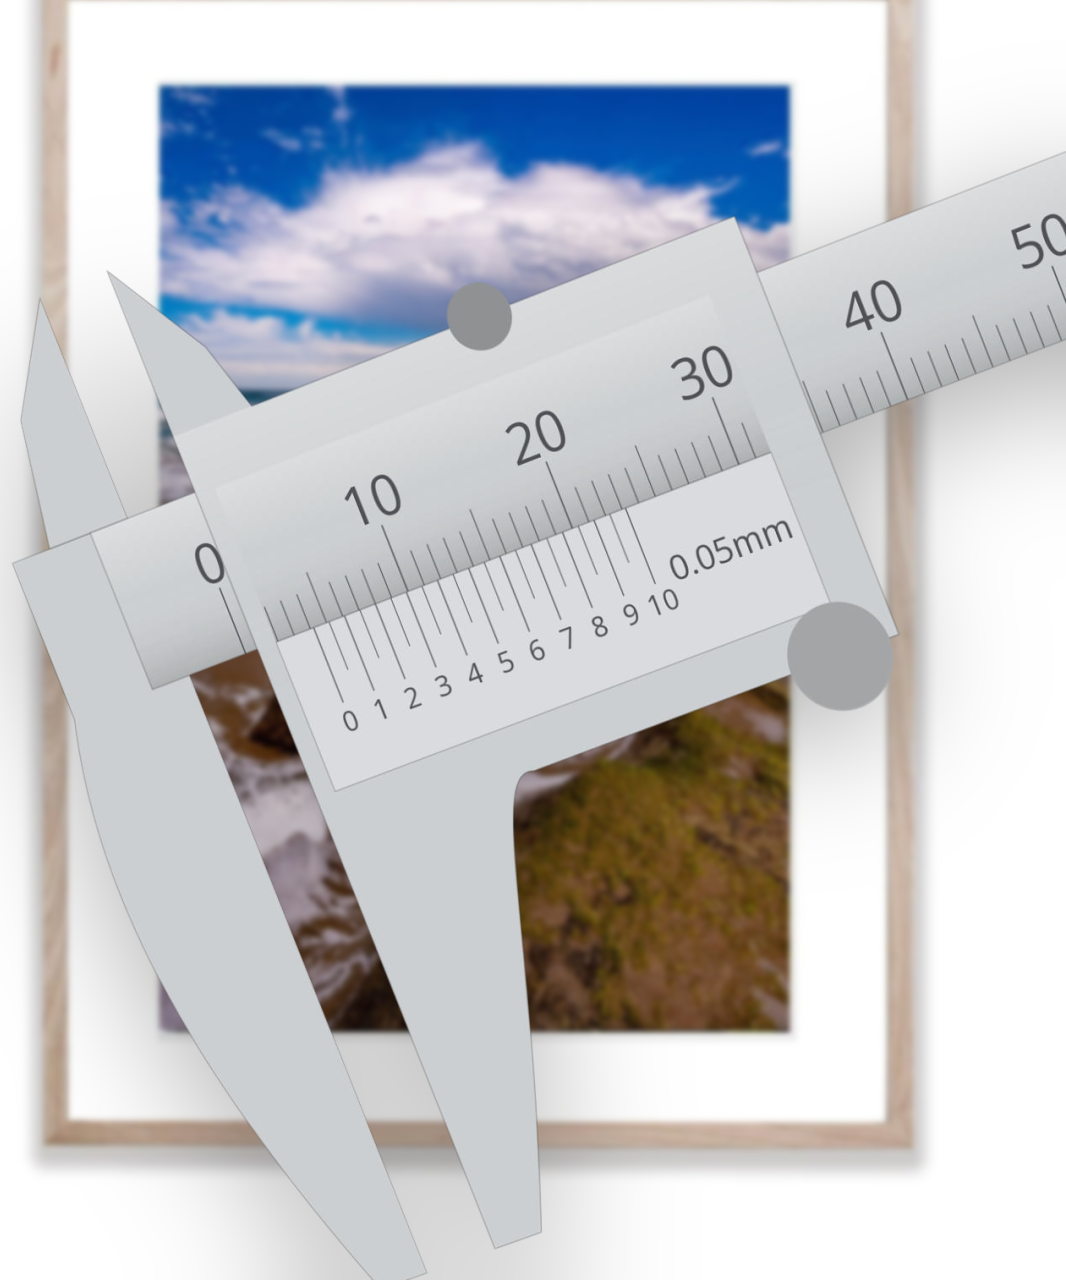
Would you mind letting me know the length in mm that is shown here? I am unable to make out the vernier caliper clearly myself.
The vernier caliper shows 4.2 mm
